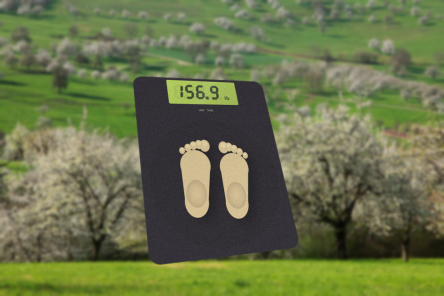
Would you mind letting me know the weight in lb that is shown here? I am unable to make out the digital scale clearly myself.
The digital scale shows 156.9 lb
